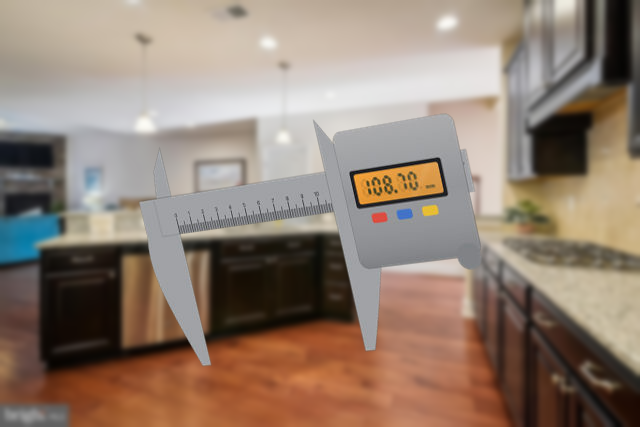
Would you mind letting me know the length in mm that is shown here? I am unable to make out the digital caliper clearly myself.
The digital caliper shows 108.70 mm
